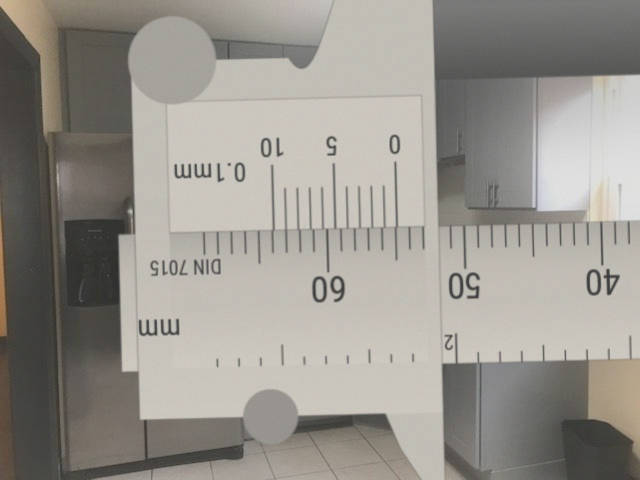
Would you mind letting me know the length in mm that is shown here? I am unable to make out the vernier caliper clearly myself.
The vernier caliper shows 54.9 mm
